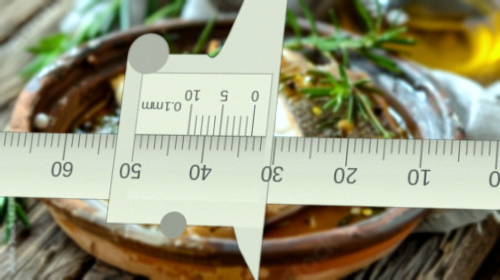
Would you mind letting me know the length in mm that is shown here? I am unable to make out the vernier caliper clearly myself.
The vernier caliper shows 33.4 mm
